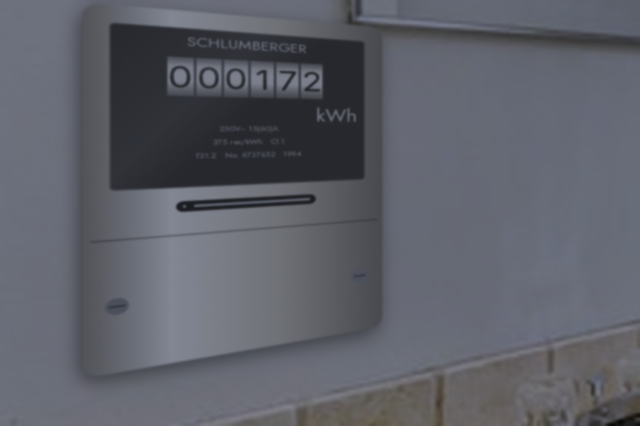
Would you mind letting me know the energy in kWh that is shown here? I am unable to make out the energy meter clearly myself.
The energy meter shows 172 kWh
